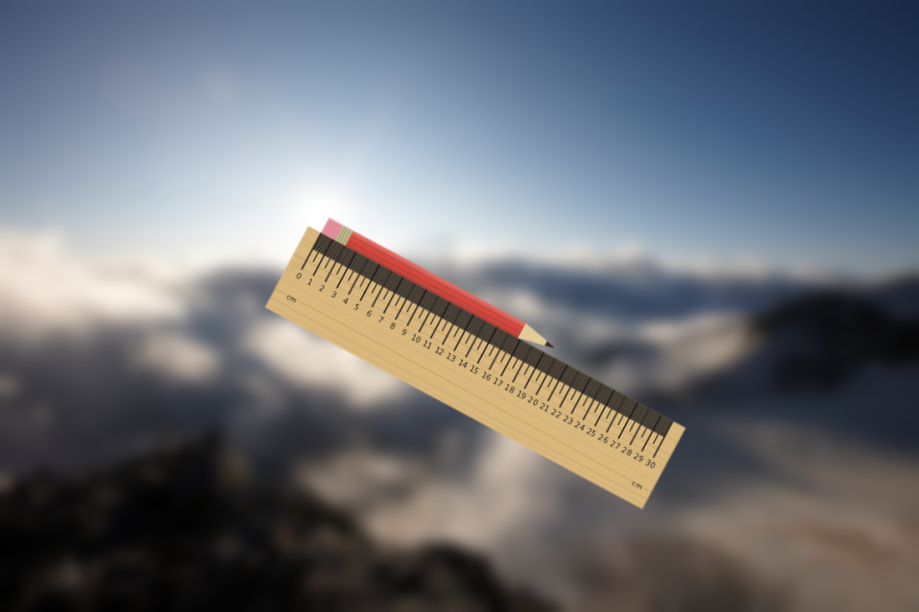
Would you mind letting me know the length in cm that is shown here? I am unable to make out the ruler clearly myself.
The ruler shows 19.5 cm
